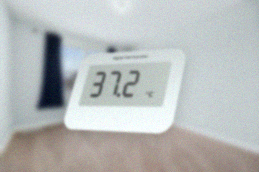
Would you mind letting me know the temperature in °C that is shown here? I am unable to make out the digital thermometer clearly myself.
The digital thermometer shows 37.2 °C
